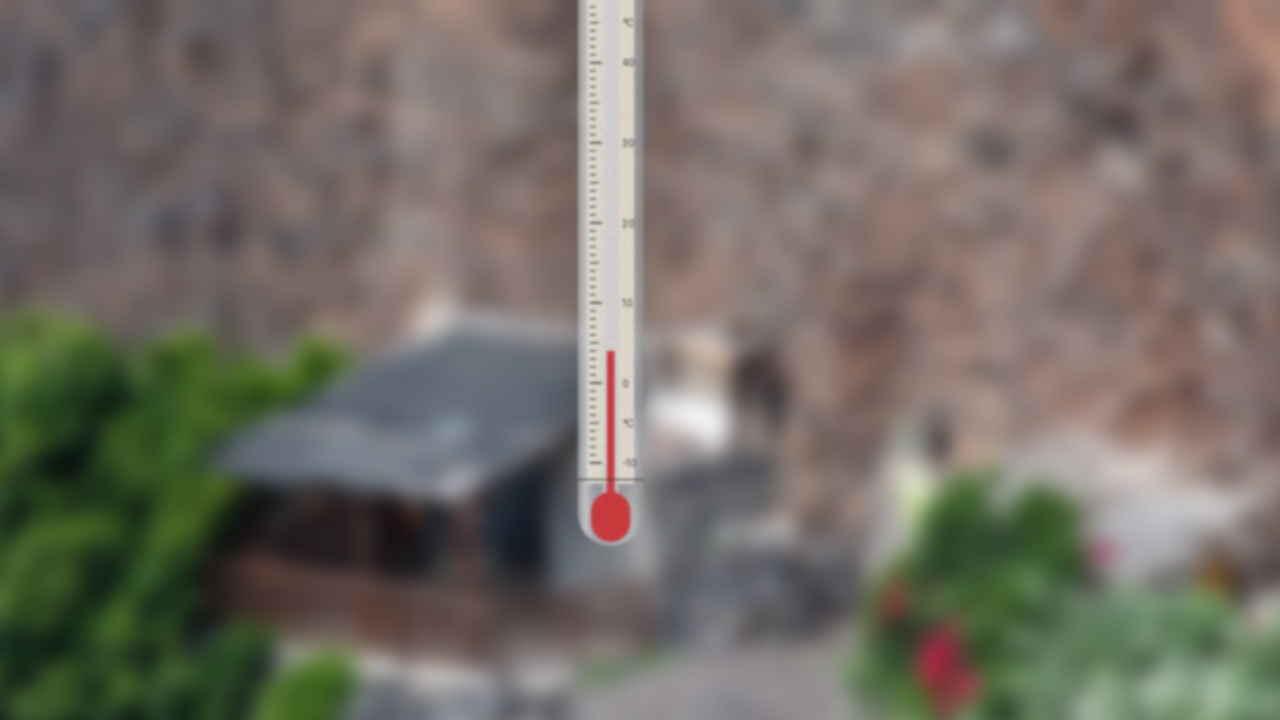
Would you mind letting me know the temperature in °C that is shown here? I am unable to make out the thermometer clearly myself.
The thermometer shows 4 °C
